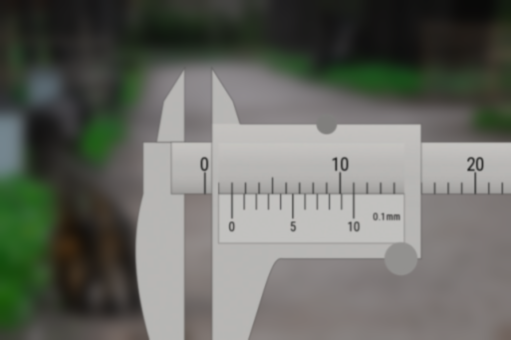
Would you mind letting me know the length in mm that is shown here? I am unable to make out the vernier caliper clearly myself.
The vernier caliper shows 2.0 mm
